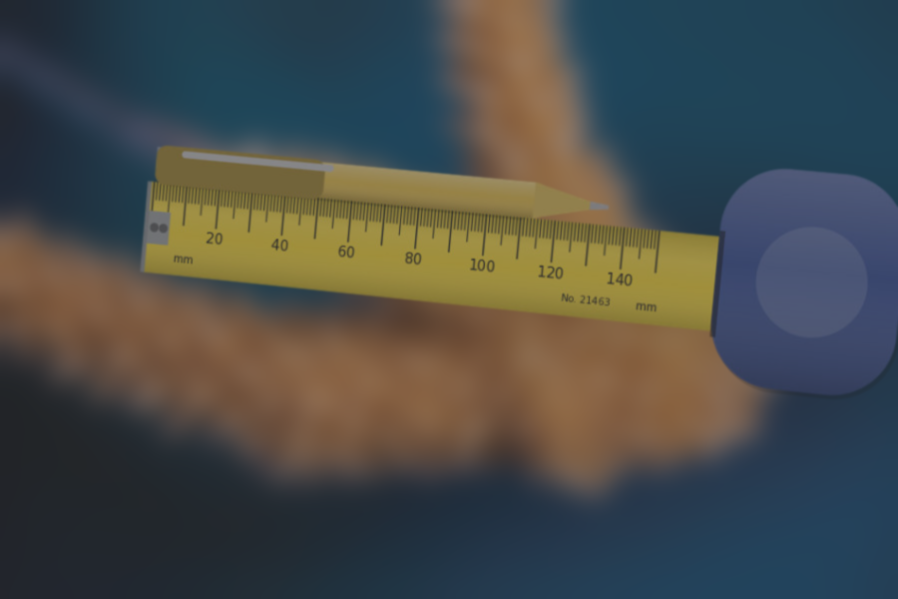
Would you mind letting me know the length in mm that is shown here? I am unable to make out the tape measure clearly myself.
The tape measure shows 135 mm
